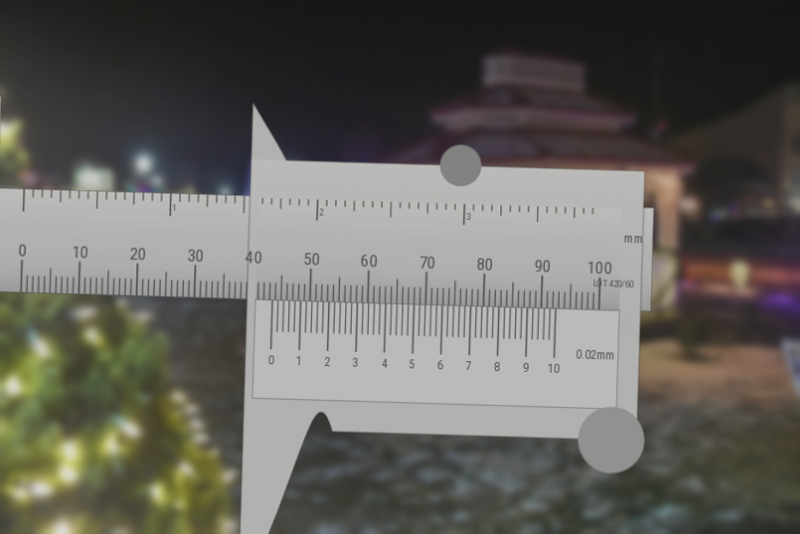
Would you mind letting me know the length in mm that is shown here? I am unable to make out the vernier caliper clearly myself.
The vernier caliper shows 43.5 mm
